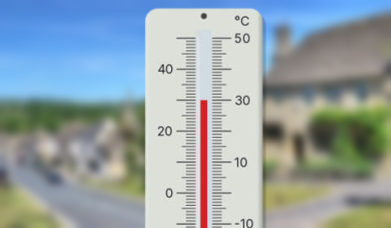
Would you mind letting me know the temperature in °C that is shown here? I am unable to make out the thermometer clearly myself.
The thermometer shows 30 °C
